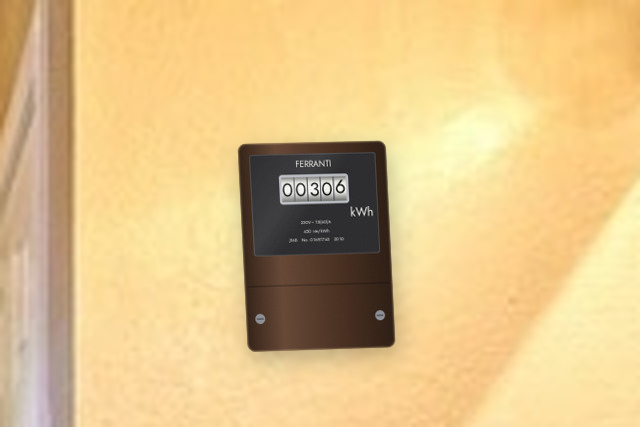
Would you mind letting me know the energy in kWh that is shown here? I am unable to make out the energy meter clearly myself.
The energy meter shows 306 kWh
